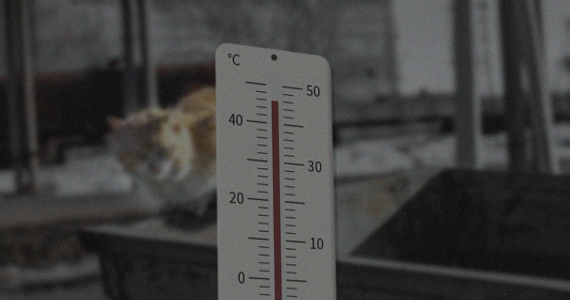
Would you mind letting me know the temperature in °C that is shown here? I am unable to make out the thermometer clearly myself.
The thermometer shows 46 °C
